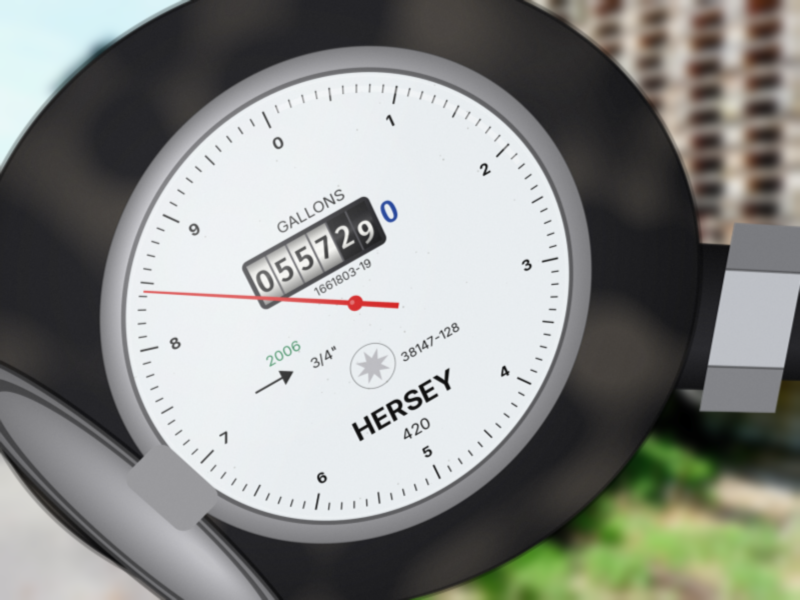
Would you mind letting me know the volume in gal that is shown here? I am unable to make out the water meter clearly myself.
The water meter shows 557288.4 gal
